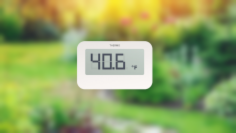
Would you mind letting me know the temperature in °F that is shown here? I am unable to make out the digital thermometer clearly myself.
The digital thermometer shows 40.6 °F
